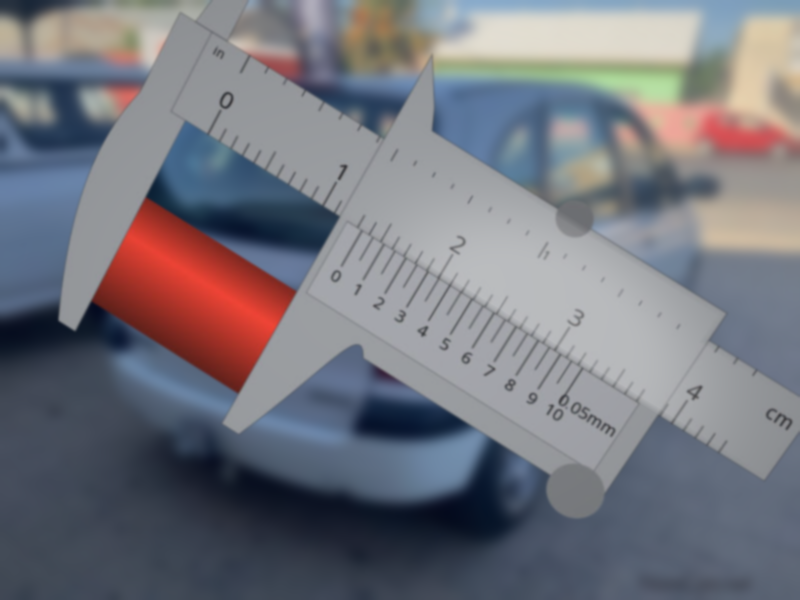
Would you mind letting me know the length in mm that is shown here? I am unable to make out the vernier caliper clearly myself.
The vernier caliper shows 13.4 mm
